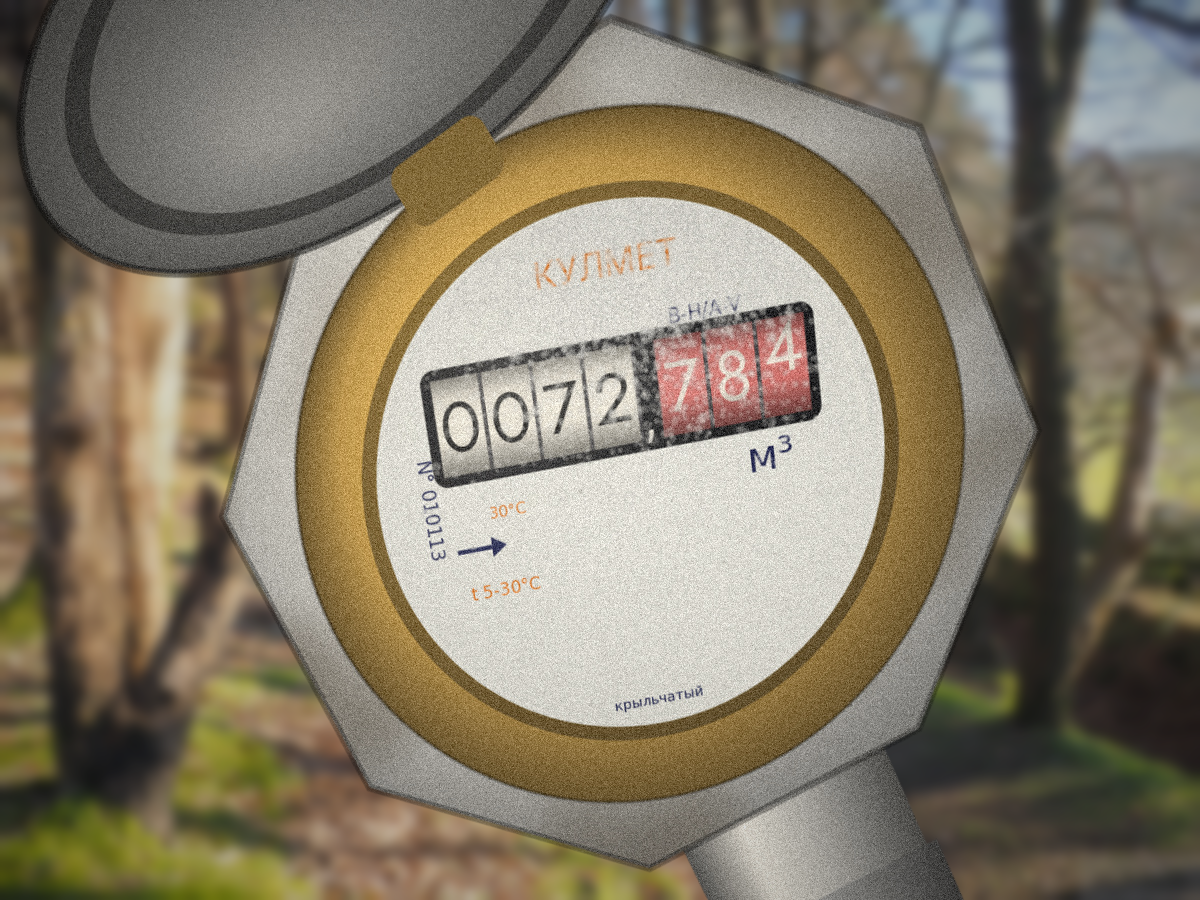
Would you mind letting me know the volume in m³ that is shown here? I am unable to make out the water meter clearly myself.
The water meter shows 72.784 m³
